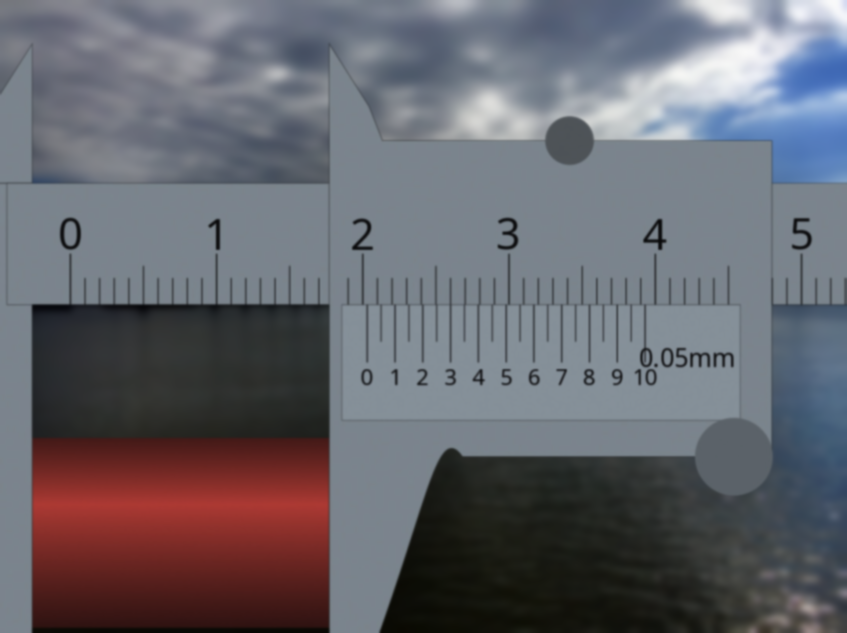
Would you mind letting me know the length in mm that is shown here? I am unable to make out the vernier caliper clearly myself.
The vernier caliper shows 20.3 mm
